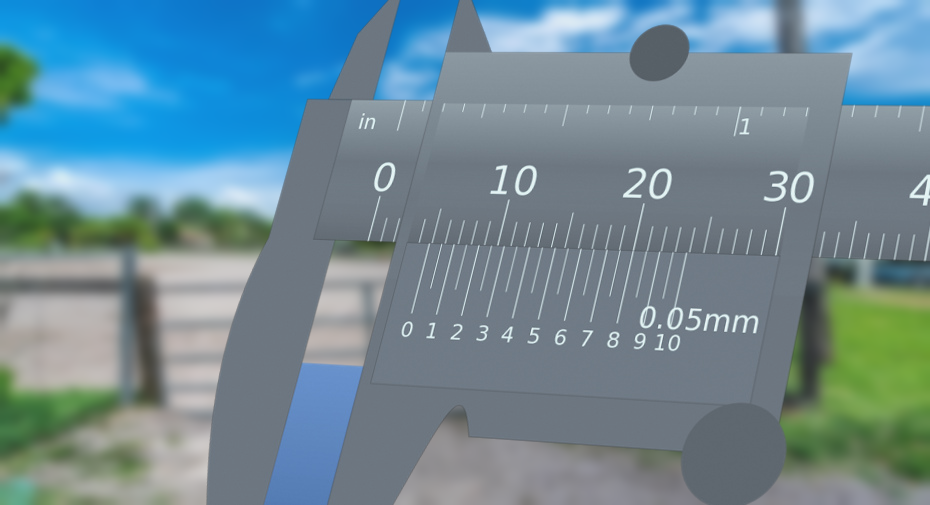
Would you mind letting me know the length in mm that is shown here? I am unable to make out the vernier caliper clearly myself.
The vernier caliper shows 4.8 mm
